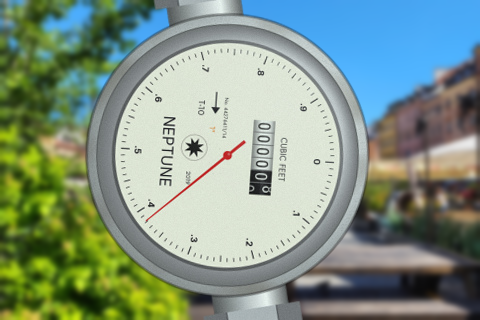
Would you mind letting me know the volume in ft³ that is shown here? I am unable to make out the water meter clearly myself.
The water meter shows 8.38 ft³
